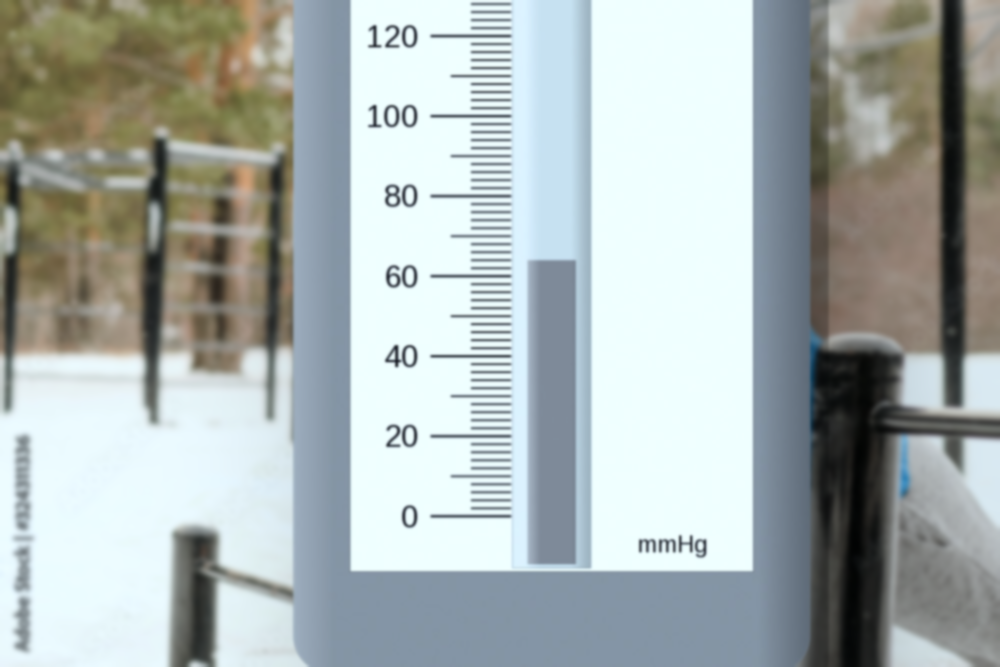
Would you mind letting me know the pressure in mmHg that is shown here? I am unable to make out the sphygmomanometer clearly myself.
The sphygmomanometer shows 64 mmHg
